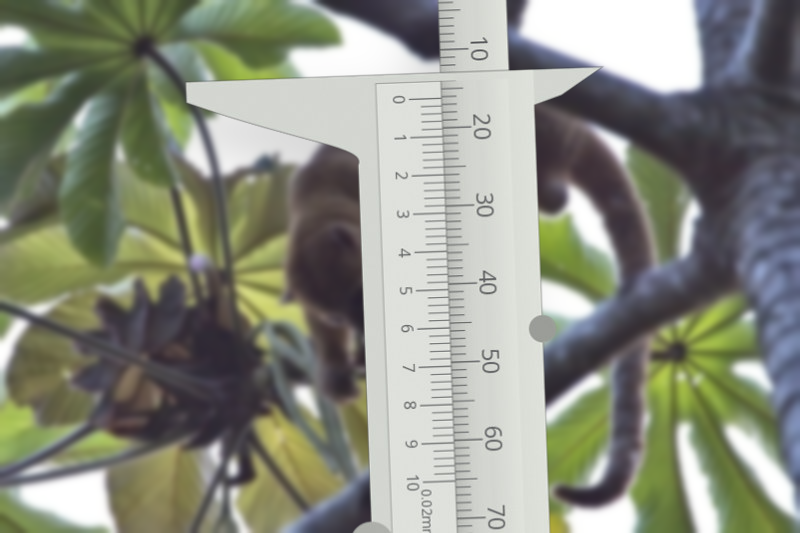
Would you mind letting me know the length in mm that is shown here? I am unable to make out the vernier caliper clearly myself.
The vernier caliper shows 16.2 mm
